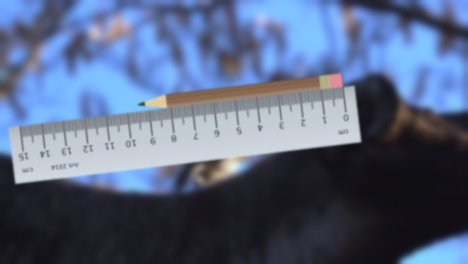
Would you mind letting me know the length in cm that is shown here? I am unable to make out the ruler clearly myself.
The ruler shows 9.5 cm
